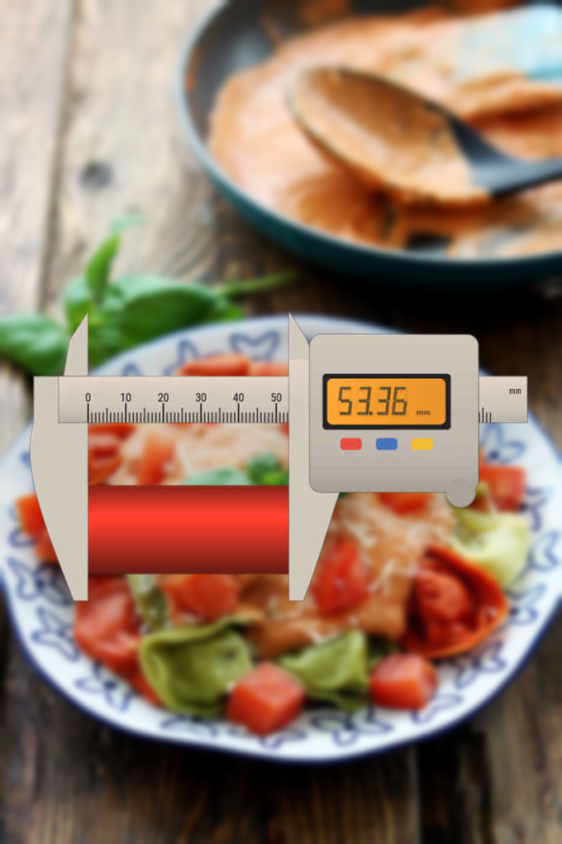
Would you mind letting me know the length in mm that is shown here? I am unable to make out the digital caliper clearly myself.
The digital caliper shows 53.36 mm
